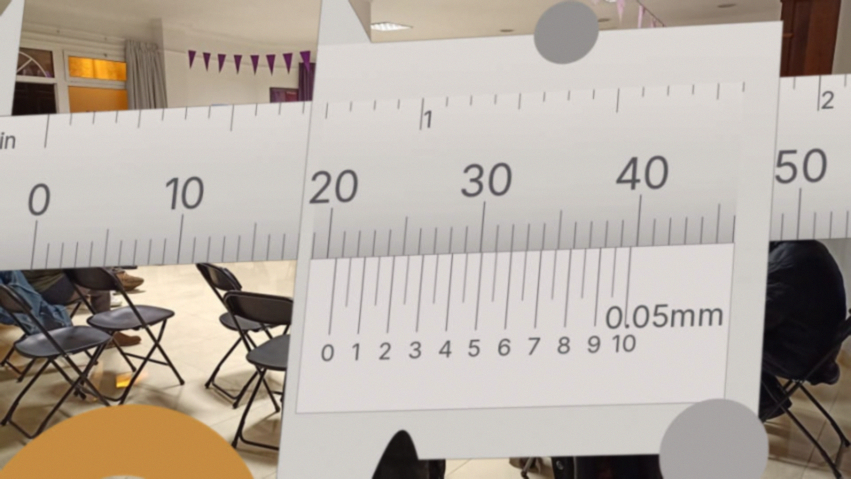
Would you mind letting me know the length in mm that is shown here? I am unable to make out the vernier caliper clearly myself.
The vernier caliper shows 20.6 mm
